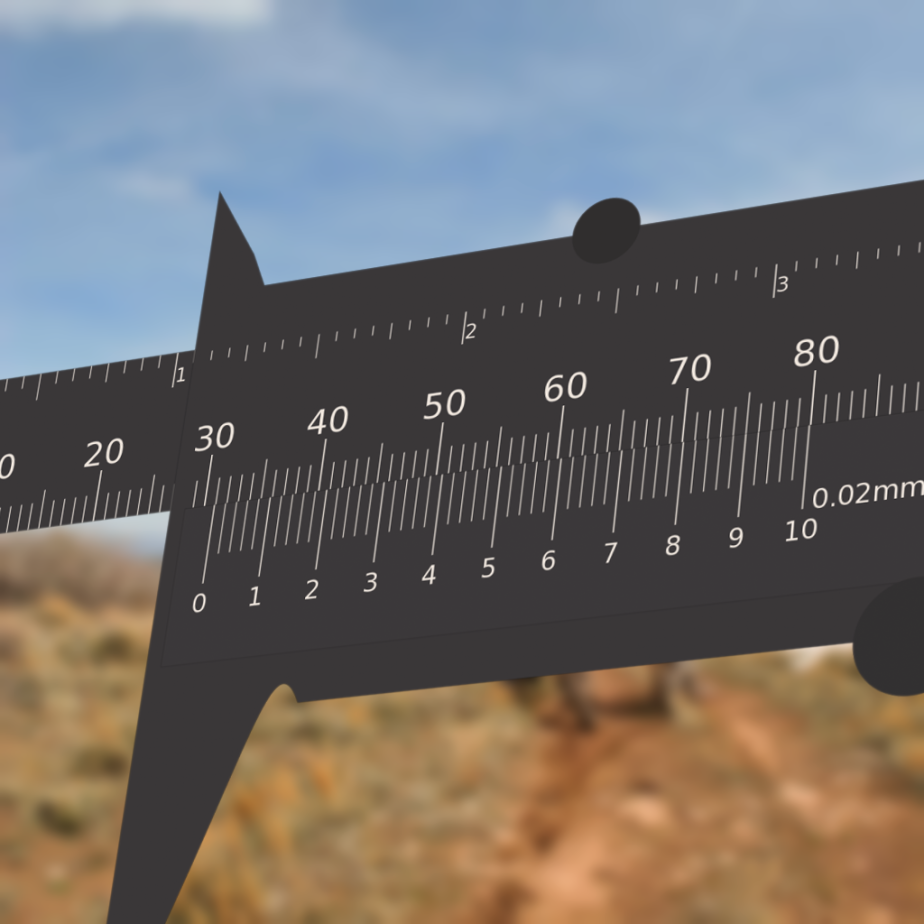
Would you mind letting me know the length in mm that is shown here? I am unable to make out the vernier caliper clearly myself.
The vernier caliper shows 30.9 mm
